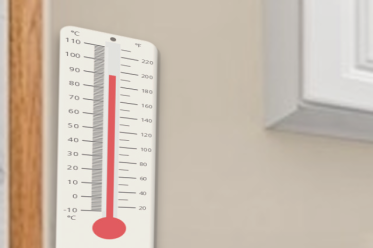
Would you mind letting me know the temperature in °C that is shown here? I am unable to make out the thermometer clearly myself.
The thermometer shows 90 °C
